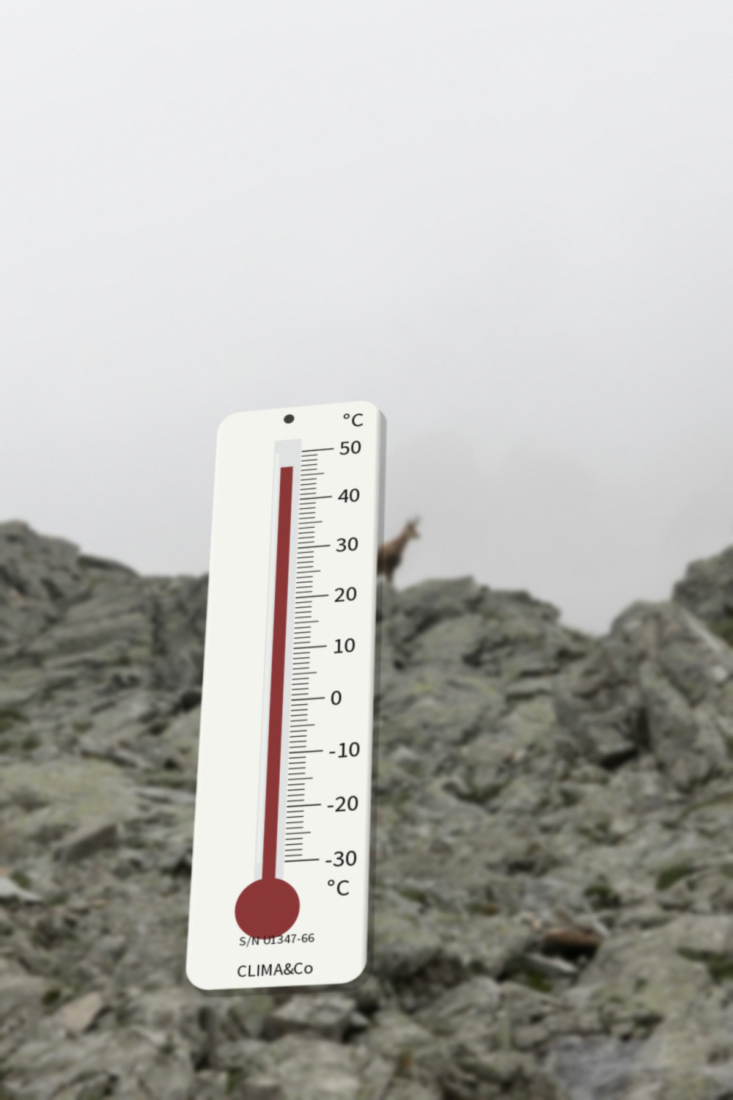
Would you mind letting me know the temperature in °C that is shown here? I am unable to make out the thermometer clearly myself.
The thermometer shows 47 °C
